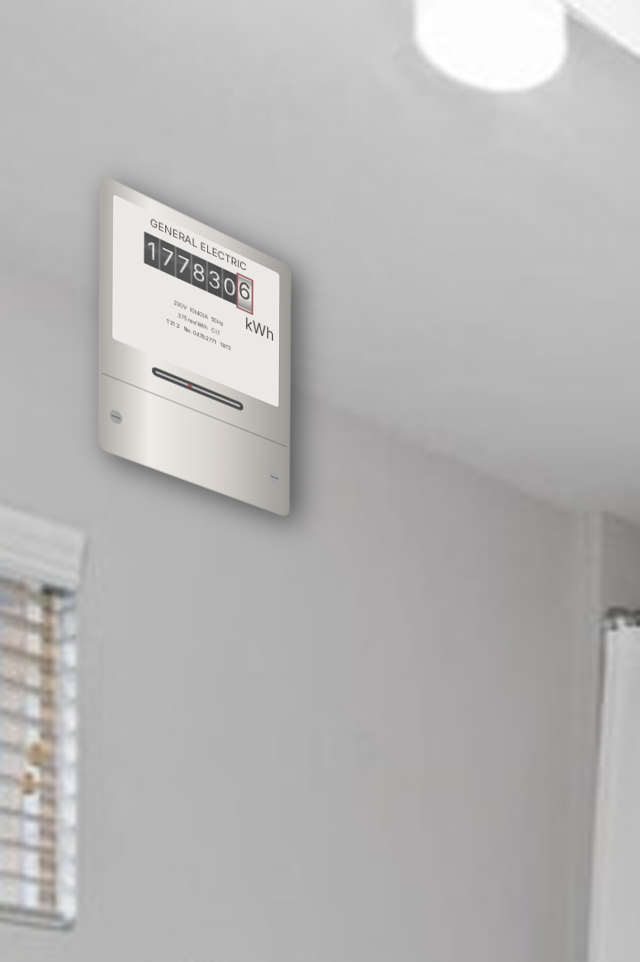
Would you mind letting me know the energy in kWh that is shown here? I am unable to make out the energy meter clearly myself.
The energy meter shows 177830.6 kWh
